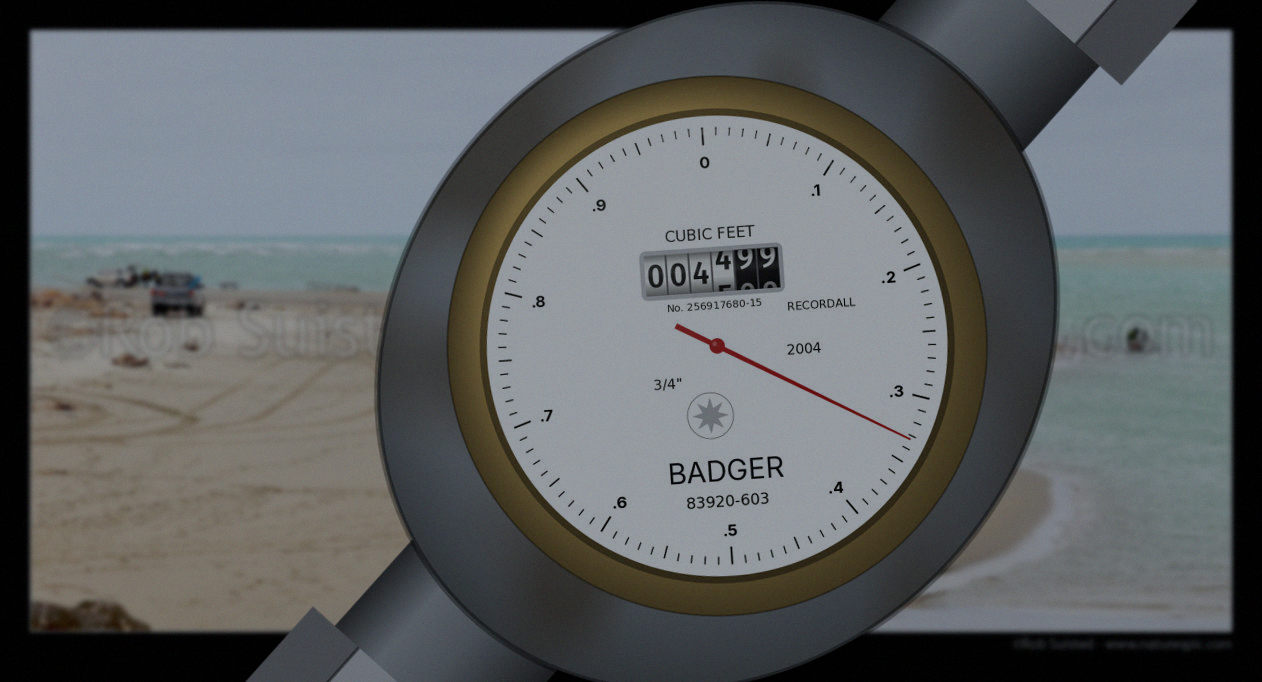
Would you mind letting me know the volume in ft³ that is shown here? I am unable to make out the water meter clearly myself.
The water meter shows 4499.33 ft³
